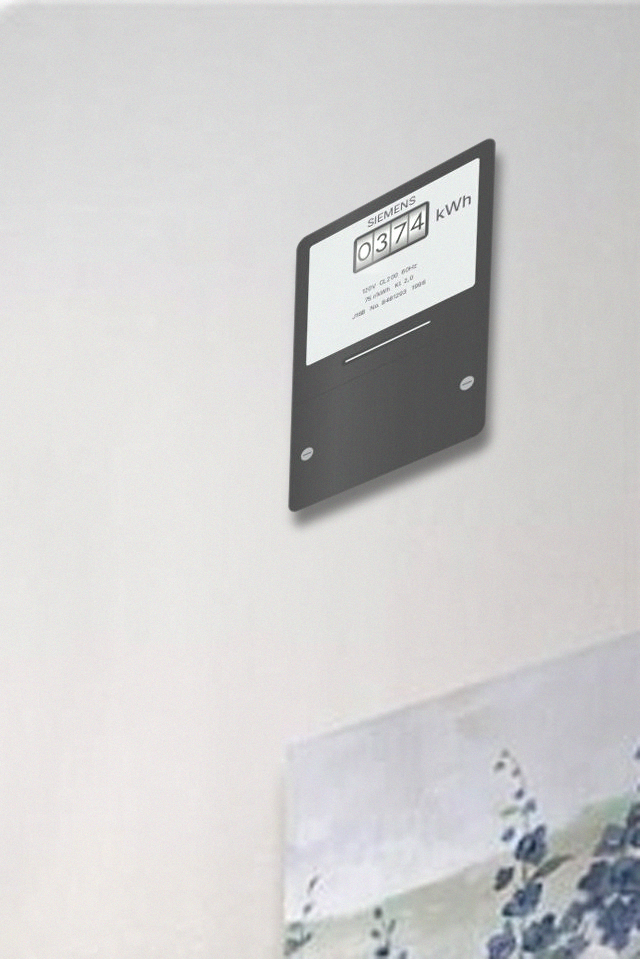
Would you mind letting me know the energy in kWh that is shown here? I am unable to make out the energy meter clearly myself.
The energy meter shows 374 kWh
